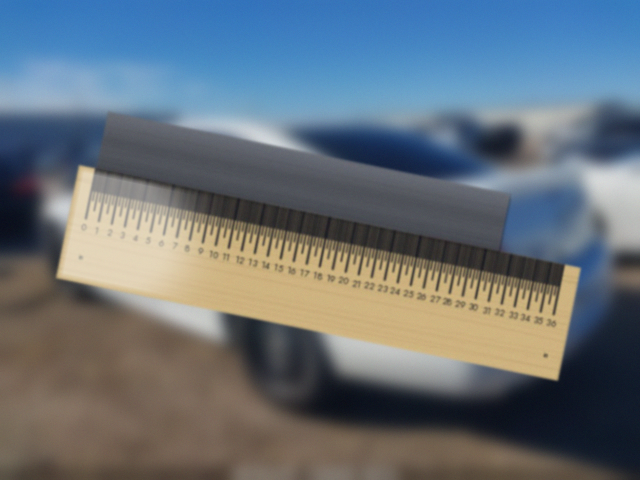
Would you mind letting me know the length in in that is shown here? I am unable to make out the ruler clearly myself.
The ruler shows 31 in
